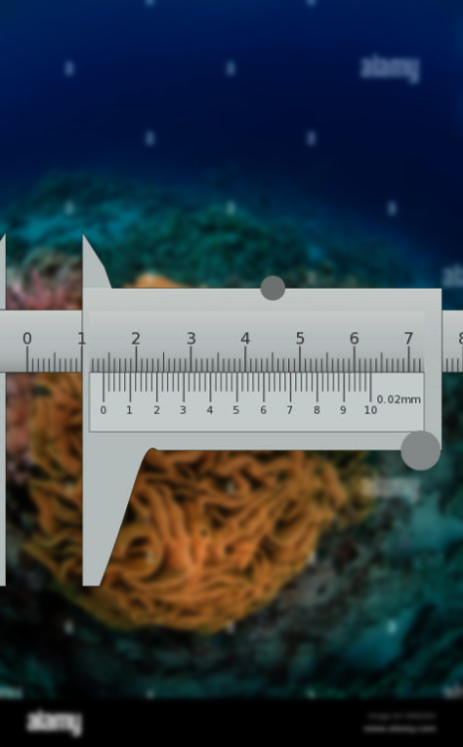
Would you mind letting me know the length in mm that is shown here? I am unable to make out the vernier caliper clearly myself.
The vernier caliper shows 14.0 mm
